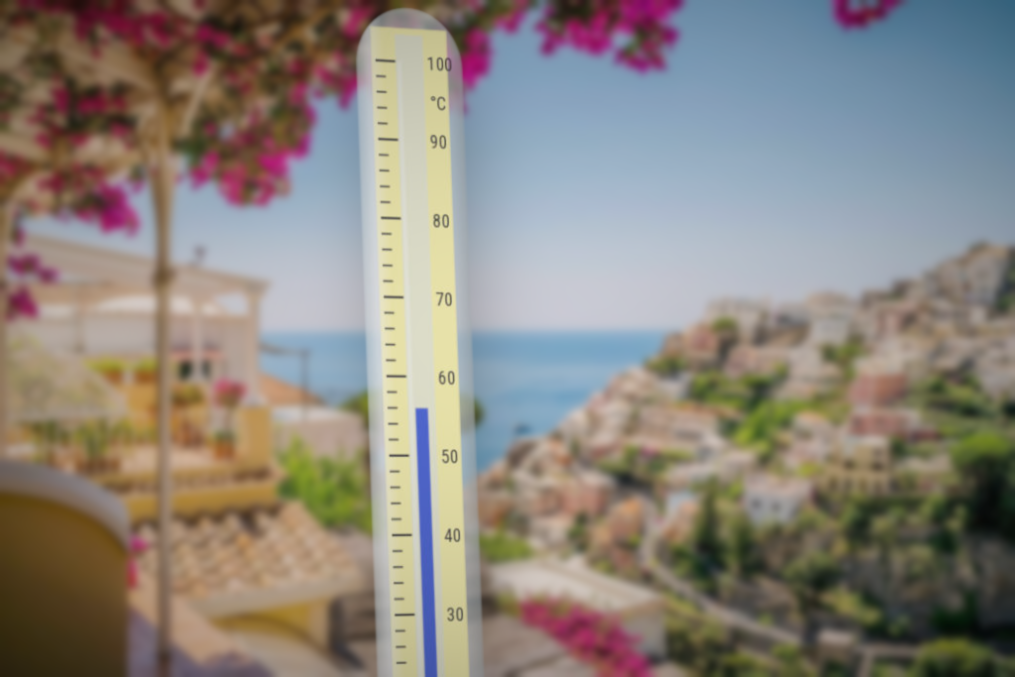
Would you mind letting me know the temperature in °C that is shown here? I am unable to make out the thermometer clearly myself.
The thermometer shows 56 °C
